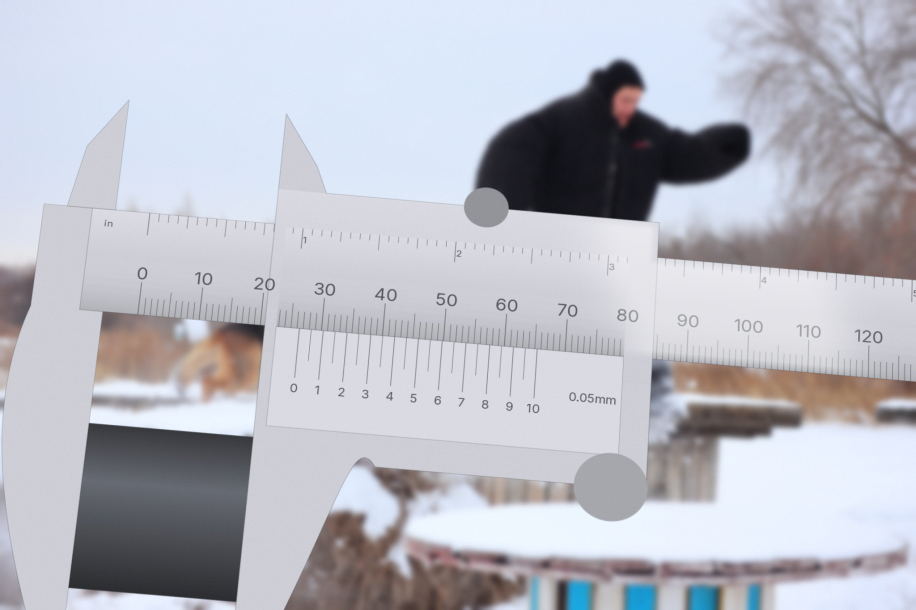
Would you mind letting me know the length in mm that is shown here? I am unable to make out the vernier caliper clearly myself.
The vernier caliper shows 26.4 mm
